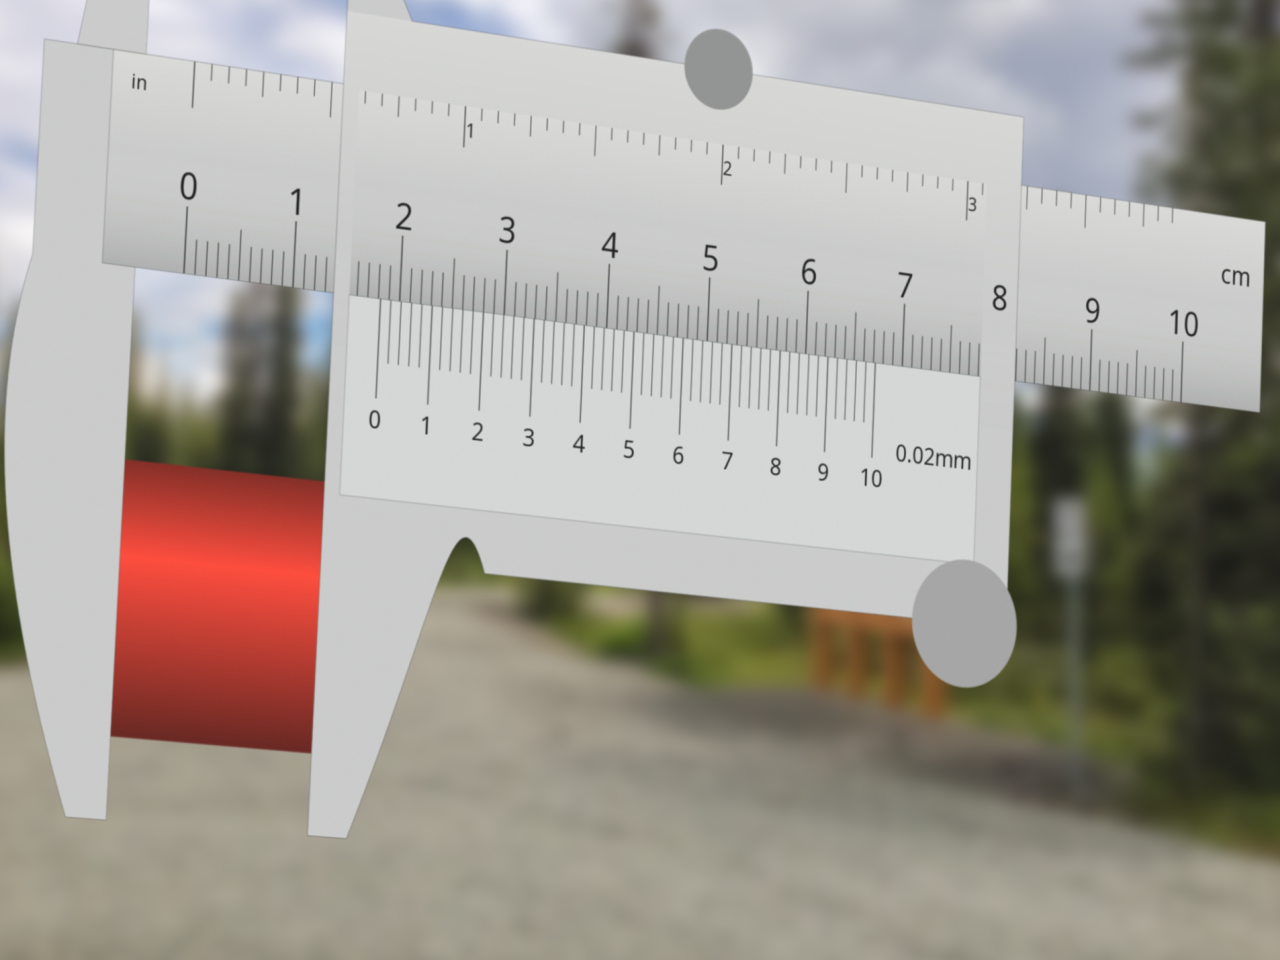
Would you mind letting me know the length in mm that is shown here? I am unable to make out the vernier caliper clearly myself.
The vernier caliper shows 18.2 mm
